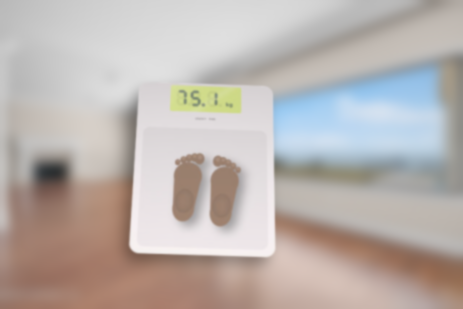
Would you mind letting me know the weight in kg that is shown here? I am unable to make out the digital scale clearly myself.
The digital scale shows 75.1 kg
